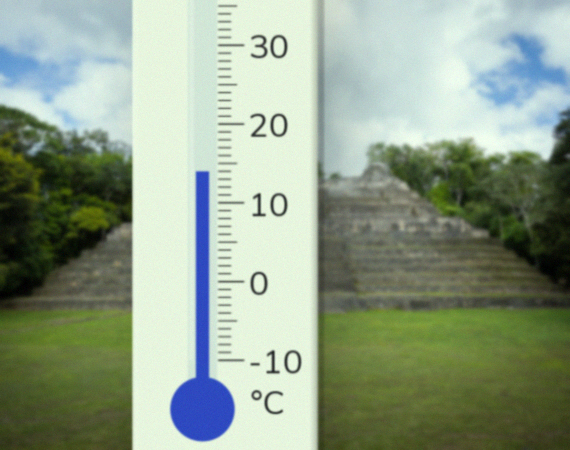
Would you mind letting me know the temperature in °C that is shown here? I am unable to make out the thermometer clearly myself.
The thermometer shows 14 °C
